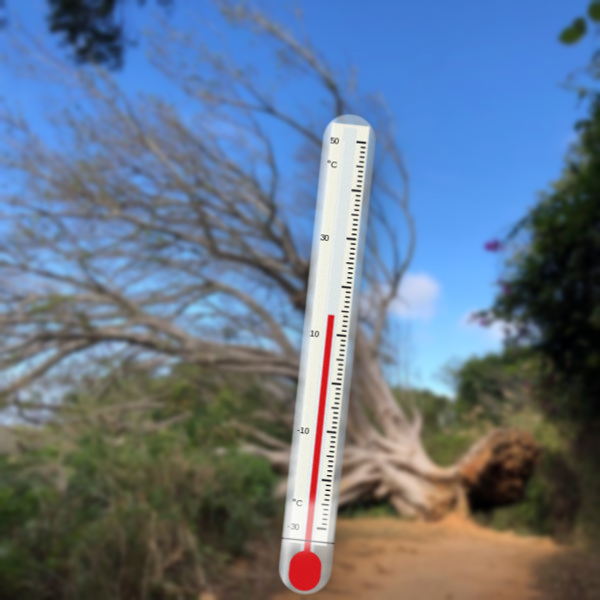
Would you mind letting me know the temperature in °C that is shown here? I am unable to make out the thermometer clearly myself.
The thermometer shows 14 °C
